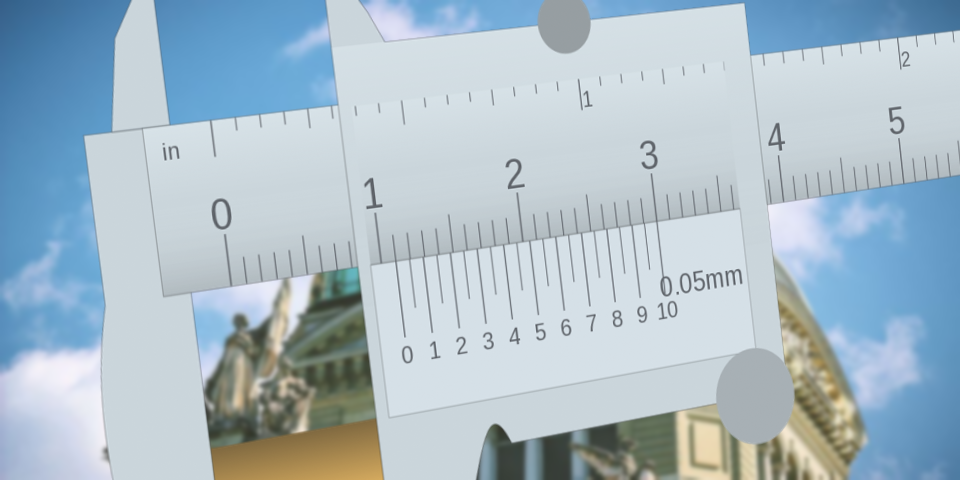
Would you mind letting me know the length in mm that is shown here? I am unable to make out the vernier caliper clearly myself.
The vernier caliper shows 11.0 mm
